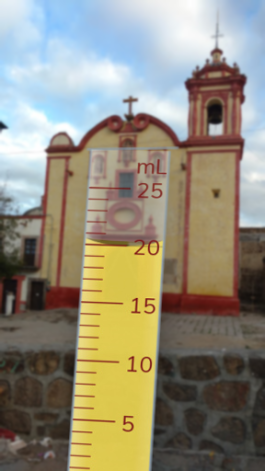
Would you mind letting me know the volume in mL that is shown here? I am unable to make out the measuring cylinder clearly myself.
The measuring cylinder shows 20 mL
